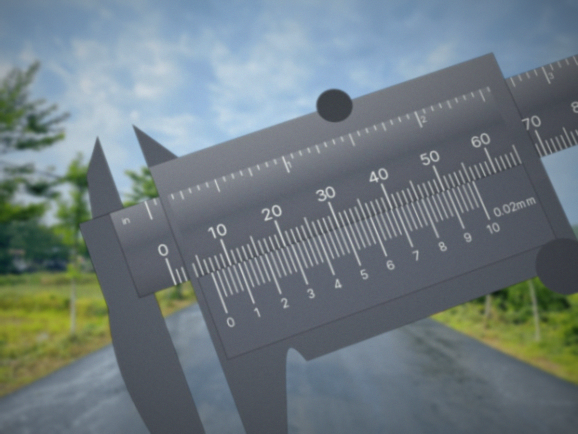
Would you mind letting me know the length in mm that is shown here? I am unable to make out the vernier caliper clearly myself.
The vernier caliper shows 6.5 mm
